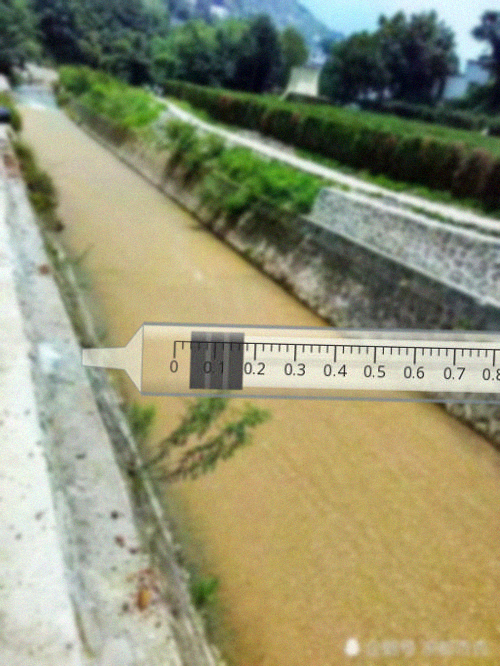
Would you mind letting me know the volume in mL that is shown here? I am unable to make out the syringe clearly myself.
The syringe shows 0.04 mL
